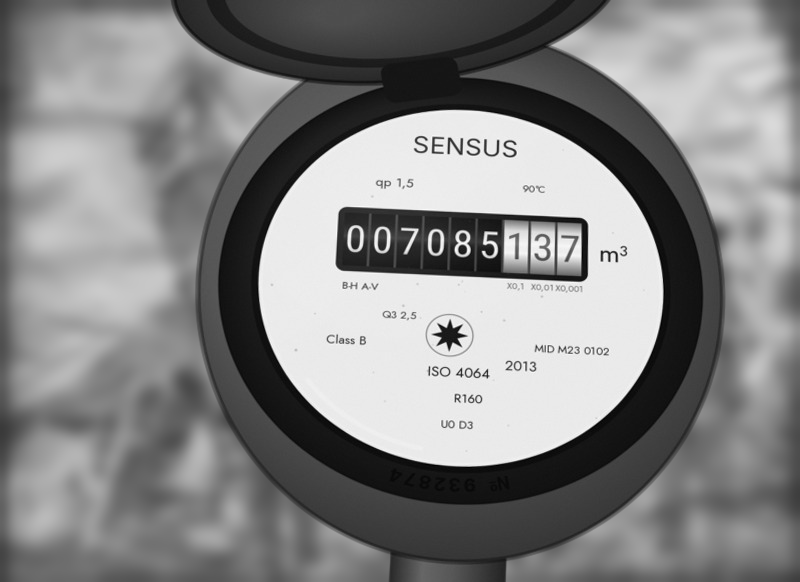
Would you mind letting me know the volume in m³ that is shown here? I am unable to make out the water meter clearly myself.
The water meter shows 7085.137 m³
